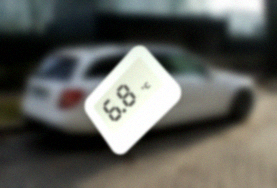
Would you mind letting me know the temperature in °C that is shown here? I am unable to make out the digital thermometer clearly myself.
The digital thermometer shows 6.8 °C
